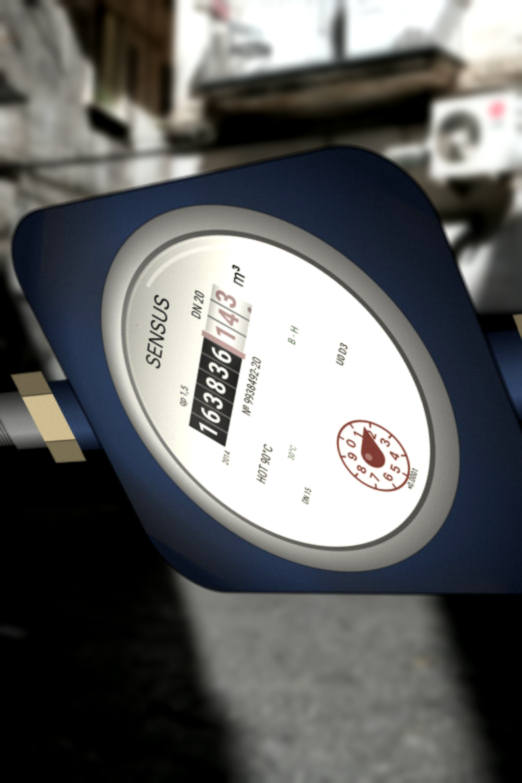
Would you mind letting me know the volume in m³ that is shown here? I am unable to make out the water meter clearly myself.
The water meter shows 163836.1431 m³
